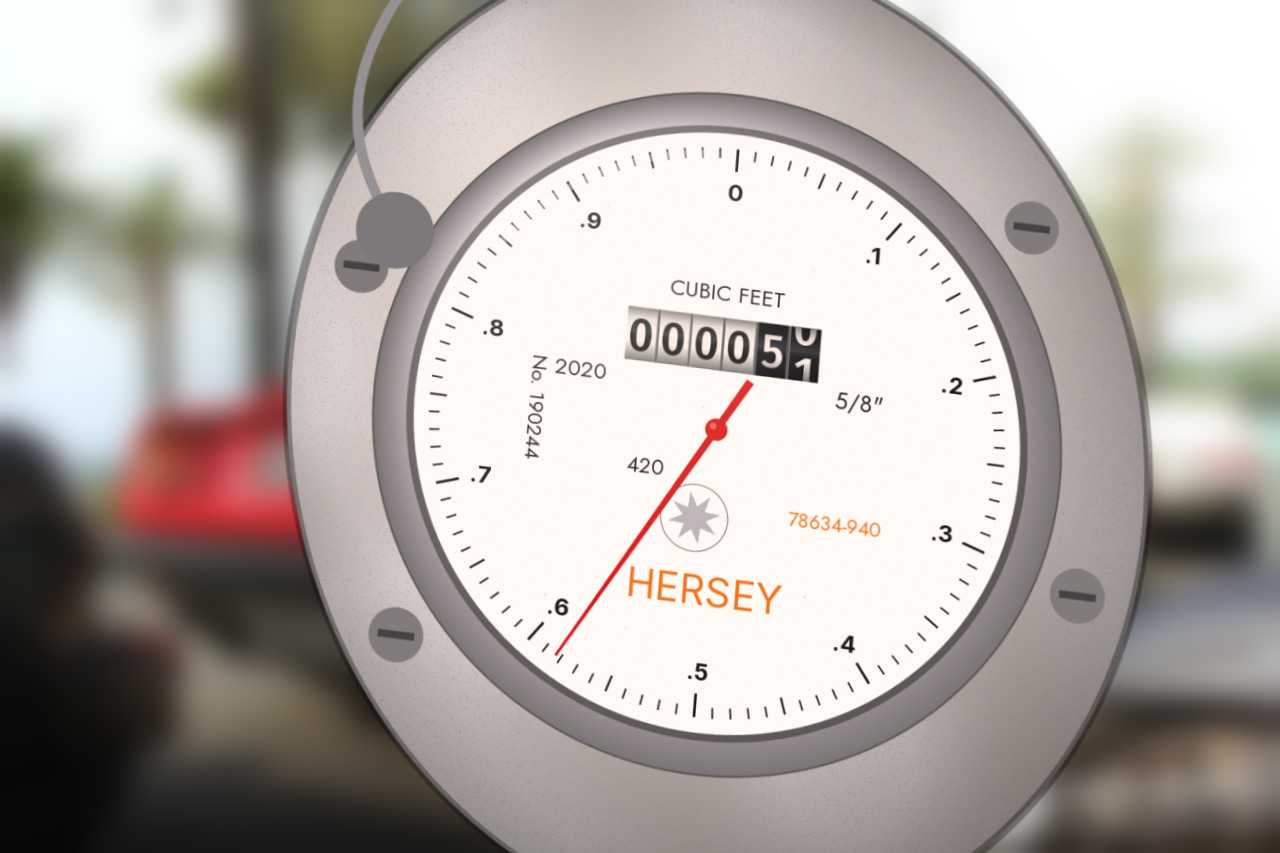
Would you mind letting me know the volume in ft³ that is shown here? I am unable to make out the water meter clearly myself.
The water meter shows 50.58 ft³
